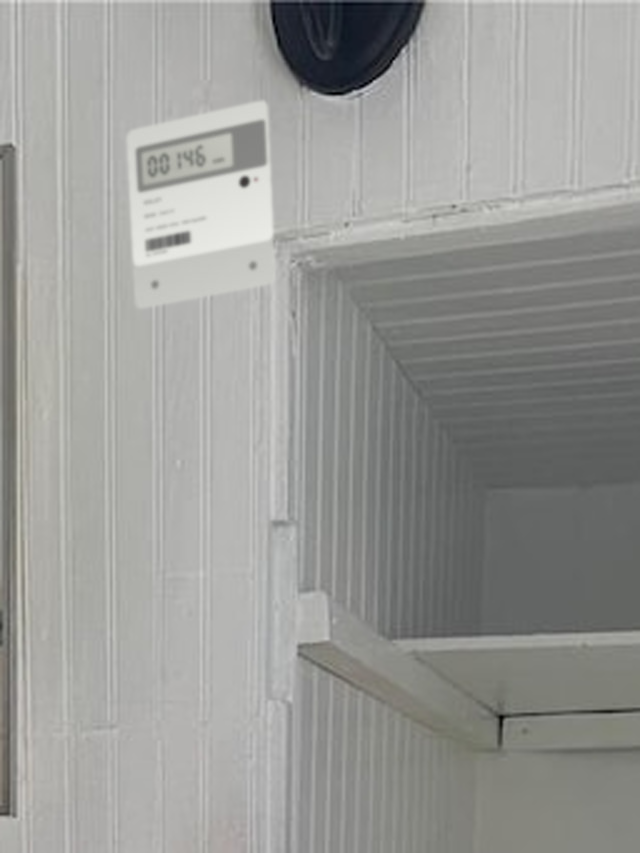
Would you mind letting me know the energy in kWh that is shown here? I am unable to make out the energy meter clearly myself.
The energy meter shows 146 kWh
